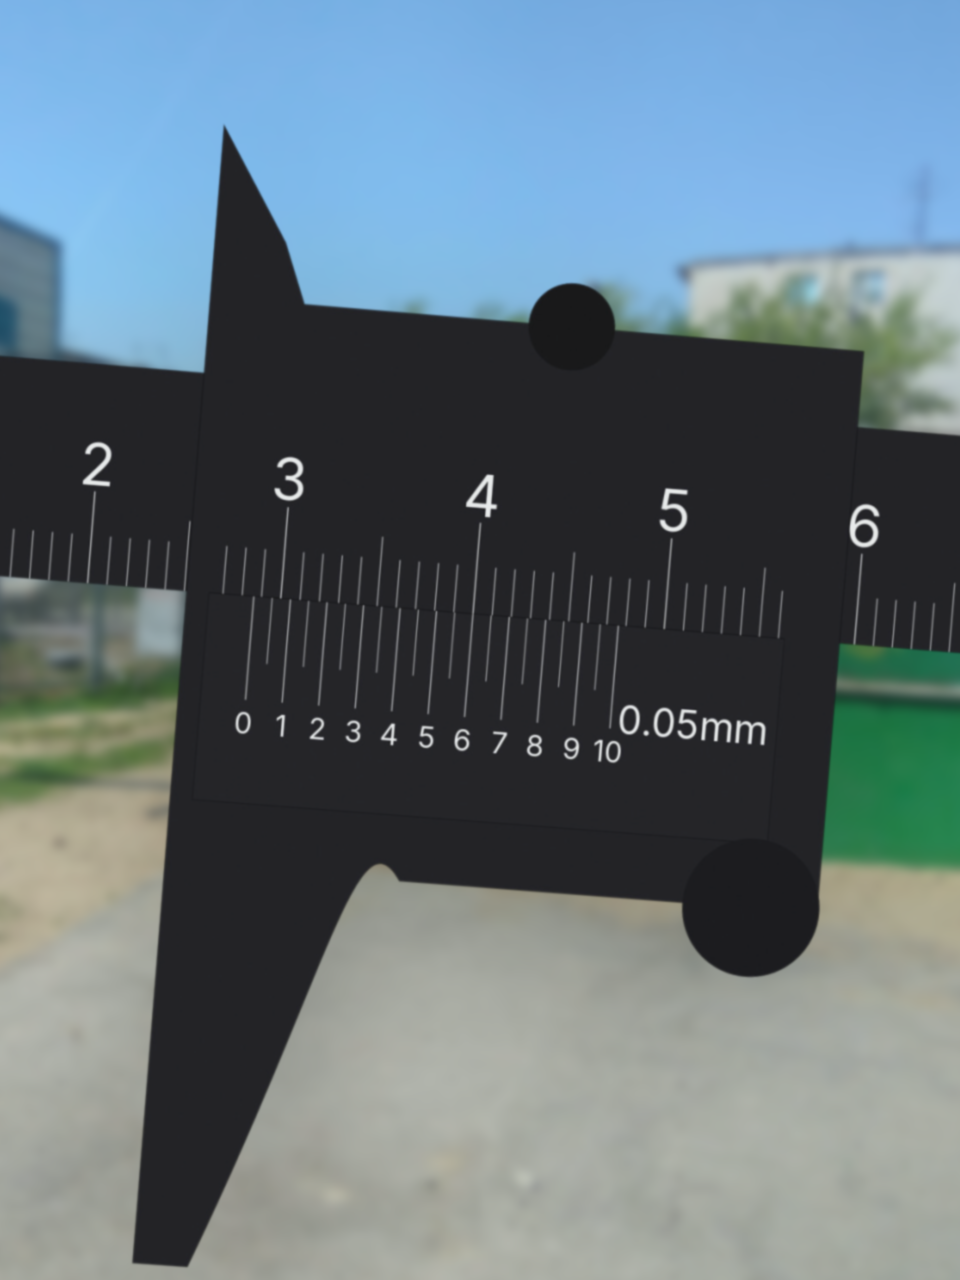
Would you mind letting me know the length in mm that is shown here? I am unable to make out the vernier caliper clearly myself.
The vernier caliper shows 28.6 mm
